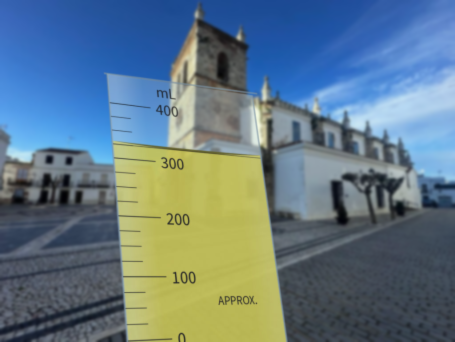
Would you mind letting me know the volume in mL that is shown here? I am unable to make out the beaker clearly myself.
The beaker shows 325 mL
